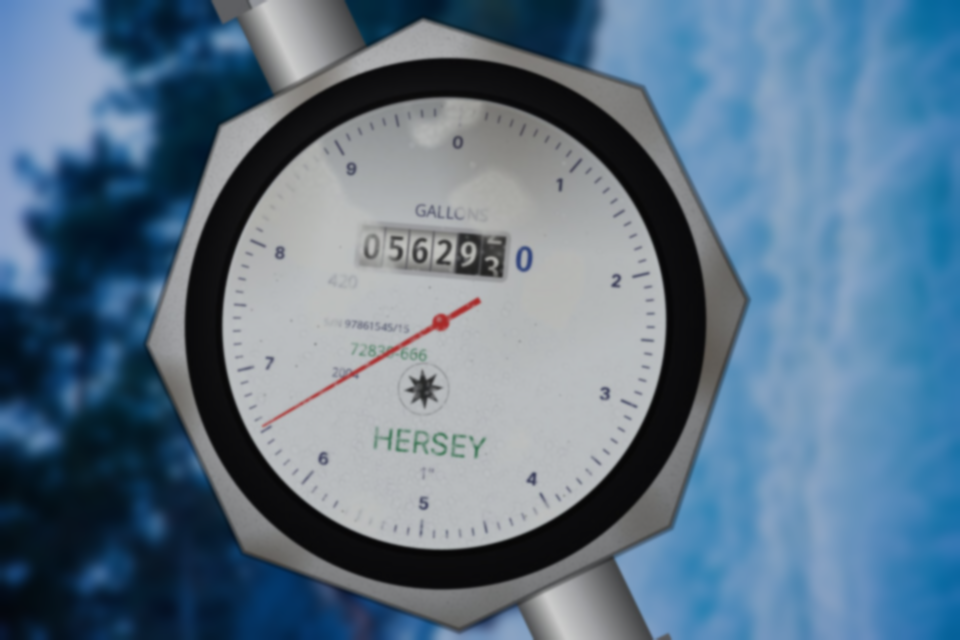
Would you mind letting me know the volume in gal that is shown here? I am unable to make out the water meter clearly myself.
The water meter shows 562926.5 gal
